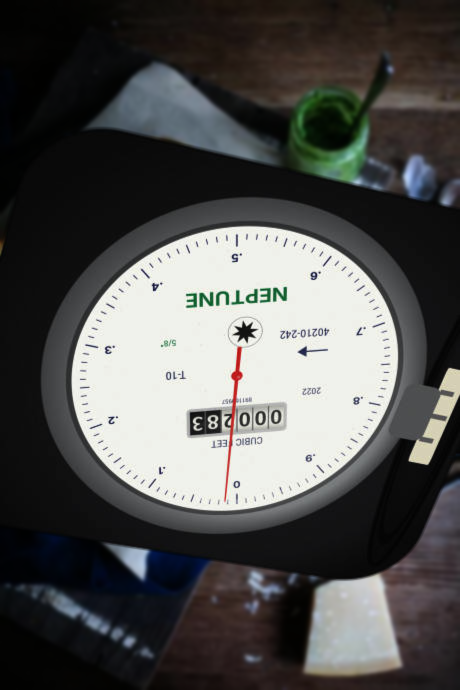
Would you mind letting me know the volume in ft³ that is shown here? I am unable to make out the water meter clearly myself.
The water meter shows 283.01 ft³
